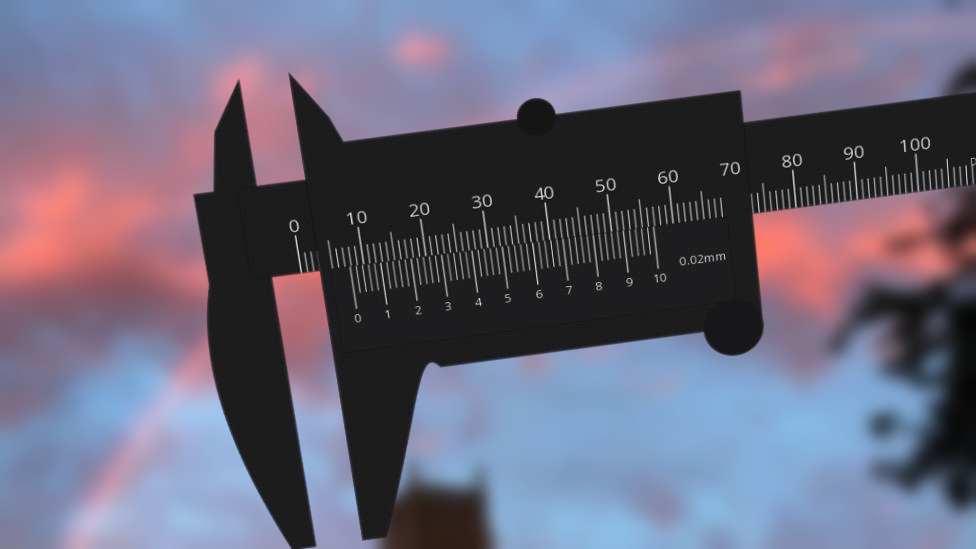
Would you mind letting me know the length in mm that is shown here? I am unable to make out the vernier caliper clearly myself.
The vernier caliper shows 7.8 mm
